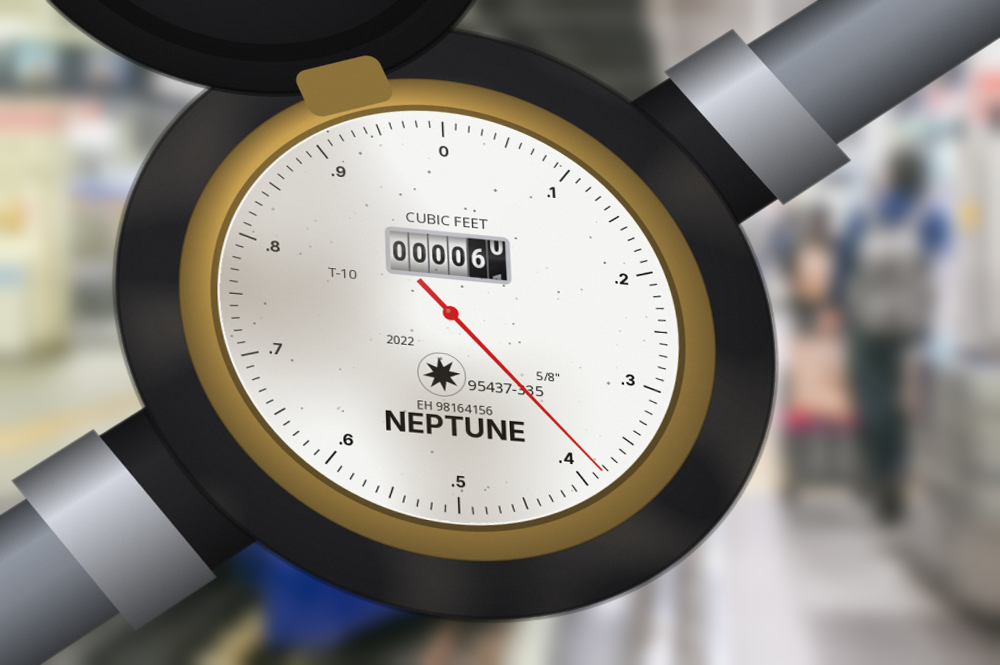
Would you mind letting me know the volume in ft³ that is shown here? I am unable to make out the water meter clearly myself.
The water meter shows 60.38 ft³
